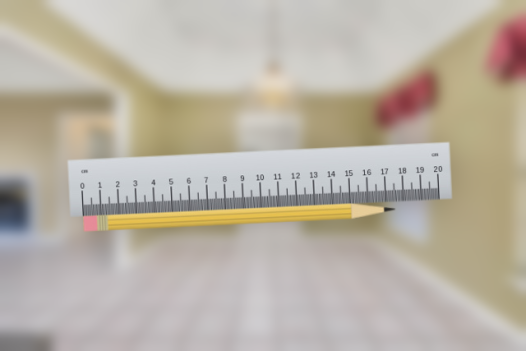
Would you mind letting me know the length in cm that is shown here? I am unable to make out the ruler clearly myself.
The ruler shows 17.5 cm
